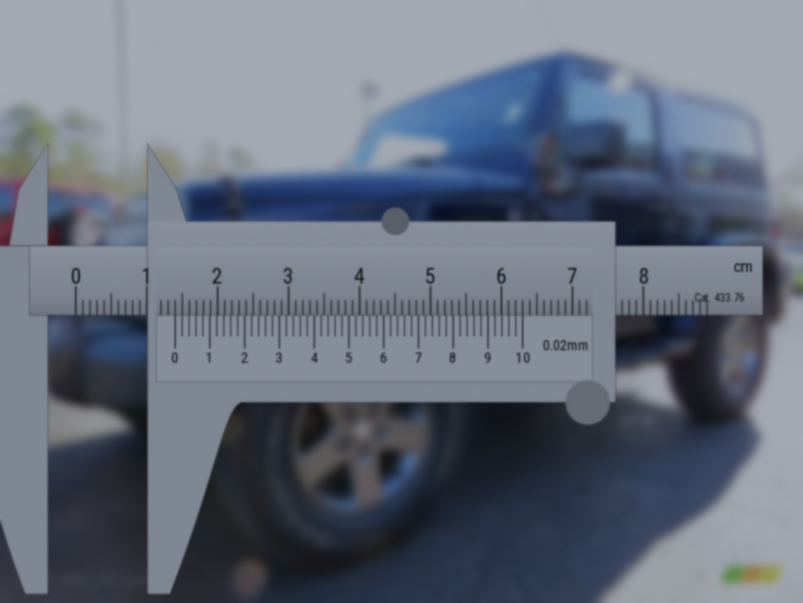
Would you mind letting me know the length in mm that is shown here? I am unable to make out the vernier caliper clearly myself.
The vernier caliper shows 14.0 mm
